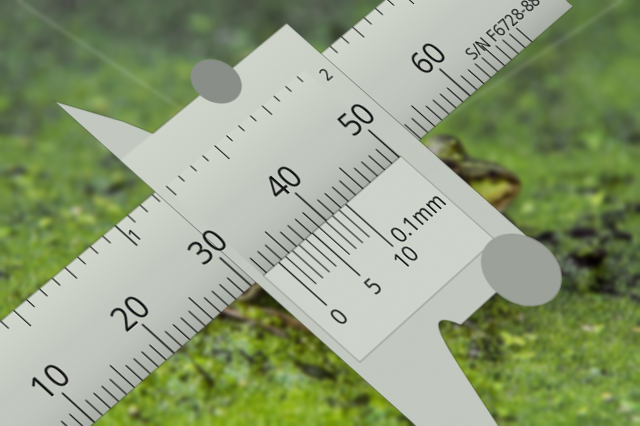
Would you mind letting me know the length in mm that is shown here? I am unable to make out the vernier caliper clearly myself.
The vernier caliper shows 33.6 mm
